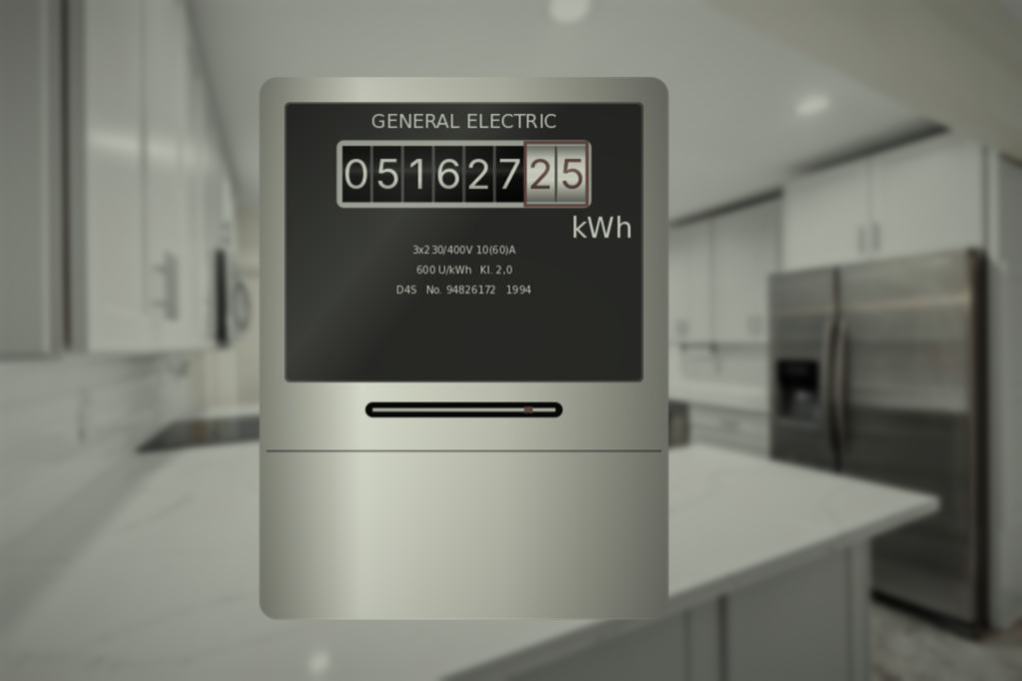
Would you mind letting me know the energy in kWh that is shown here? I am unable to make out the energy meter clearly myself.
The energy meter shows 51627.25 kWh
